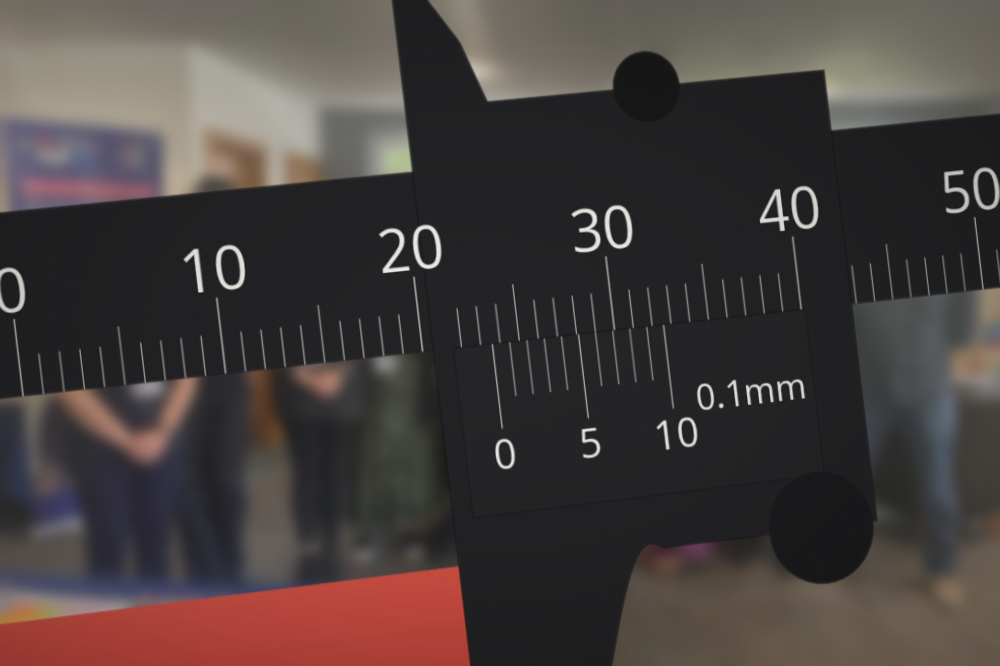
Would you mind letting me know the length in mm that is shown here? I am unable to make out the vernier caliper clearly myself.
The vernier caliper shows 23.6 mm
